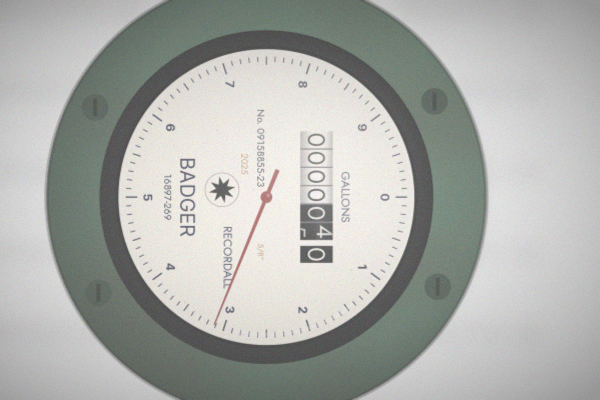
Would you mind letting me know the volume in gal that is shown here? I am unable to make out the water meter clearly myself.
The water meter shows 43.1 gal
